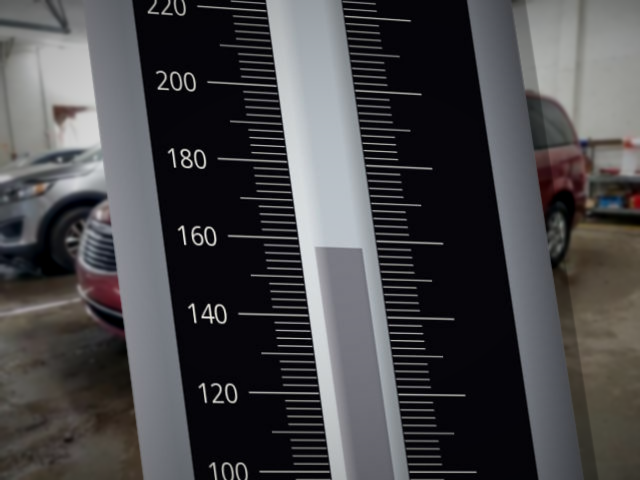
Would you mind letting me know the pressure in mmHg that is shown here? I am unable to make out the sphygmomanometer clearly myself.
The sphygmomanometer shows 158 mmHg
